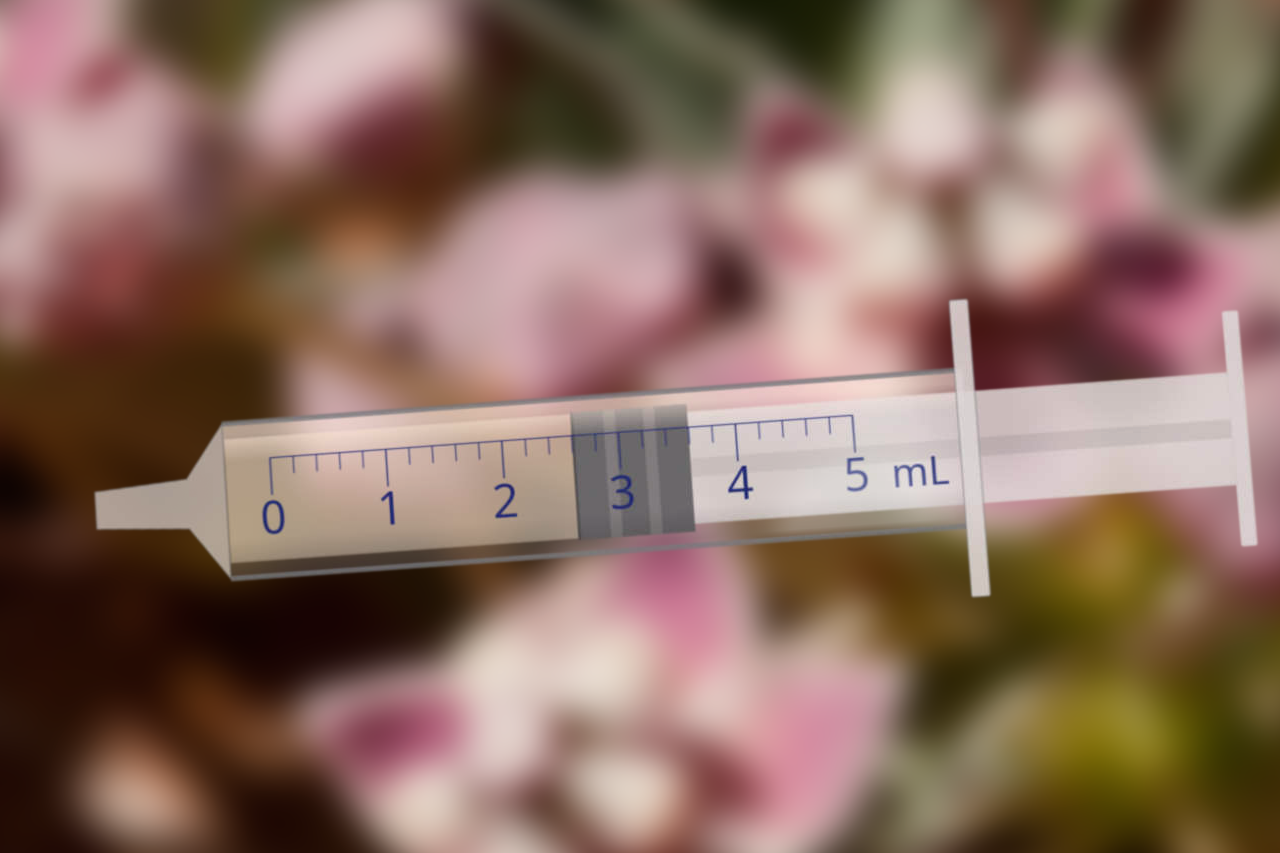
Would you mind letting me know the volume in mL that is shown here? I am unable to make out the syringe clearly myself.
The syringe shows 2.6 mL
